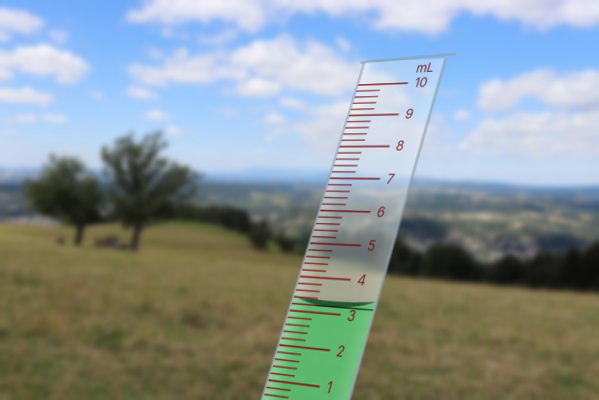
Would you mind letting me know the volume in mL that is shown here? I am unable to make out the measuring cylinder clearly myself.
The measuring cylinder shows 3.2 mL
